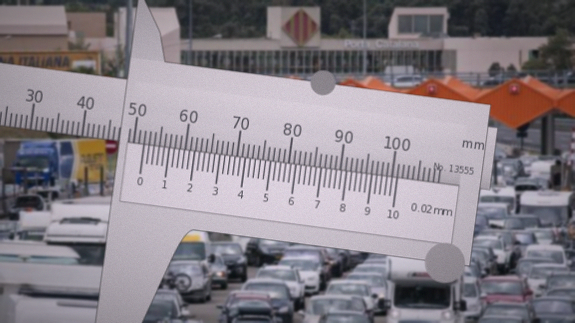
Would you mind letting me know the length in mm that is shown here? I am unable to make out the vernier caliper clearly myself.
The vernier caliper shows 52.0 mm
